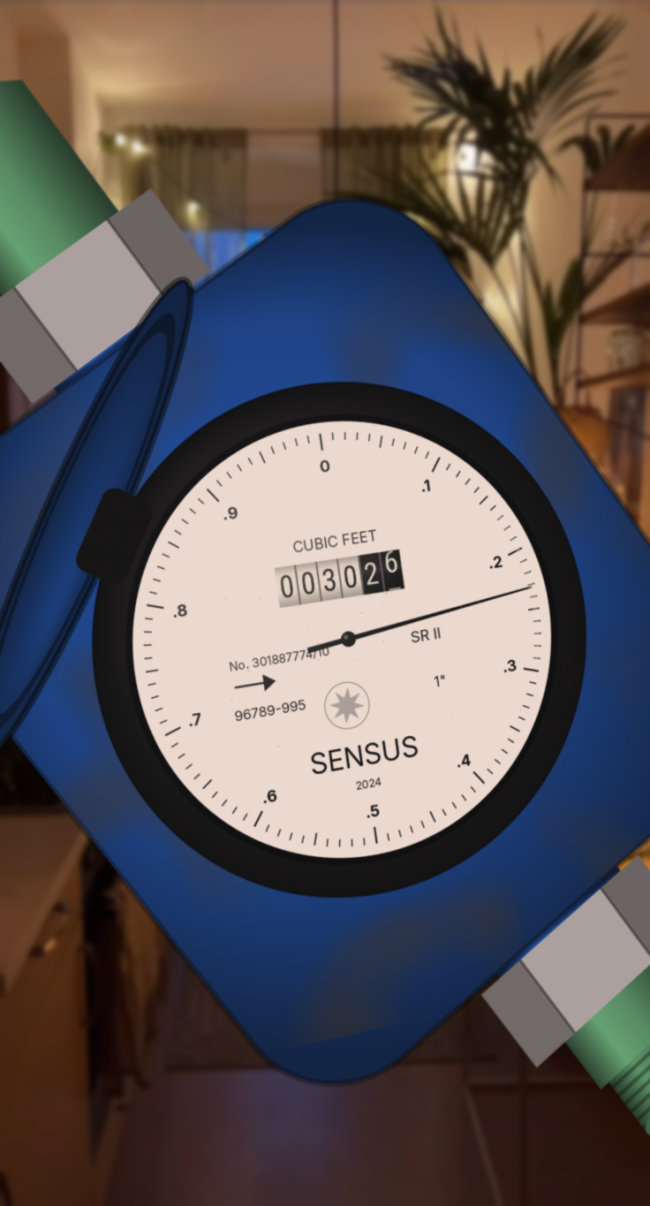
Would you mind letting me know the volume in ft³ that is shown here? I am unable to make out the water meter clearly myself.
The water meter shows 3026.23 ft³
